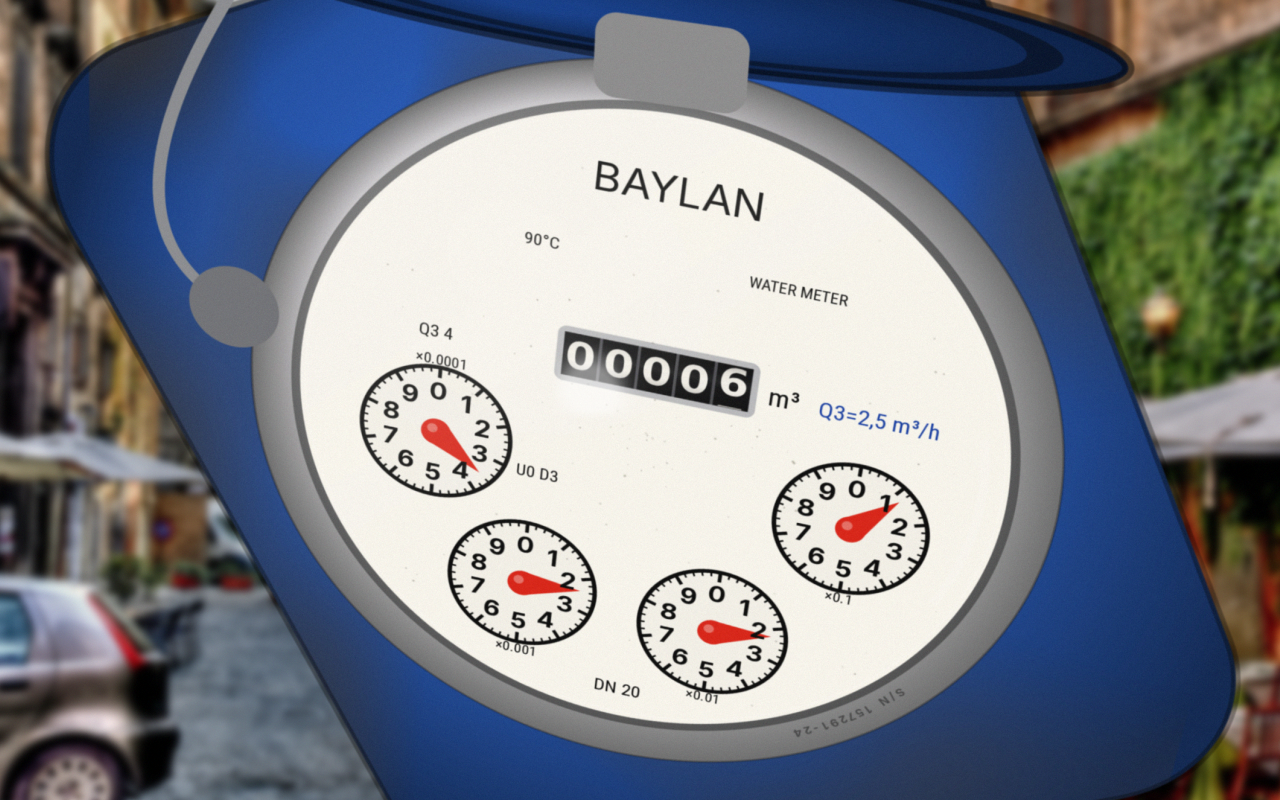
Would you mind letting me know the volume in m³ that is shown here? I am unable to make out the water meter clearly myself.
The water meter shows 6.1223 m³
